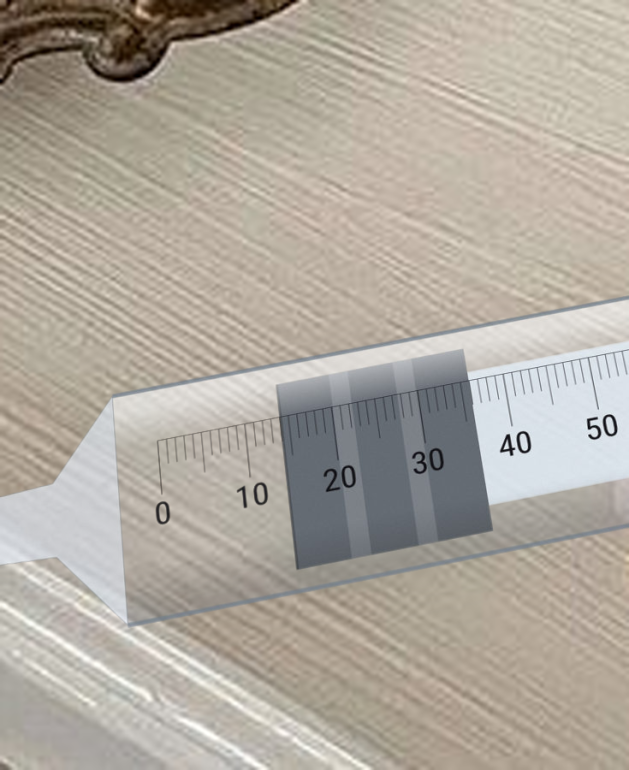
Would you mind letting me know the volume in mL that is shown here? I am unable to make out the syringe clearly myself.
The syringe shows 14 mL
